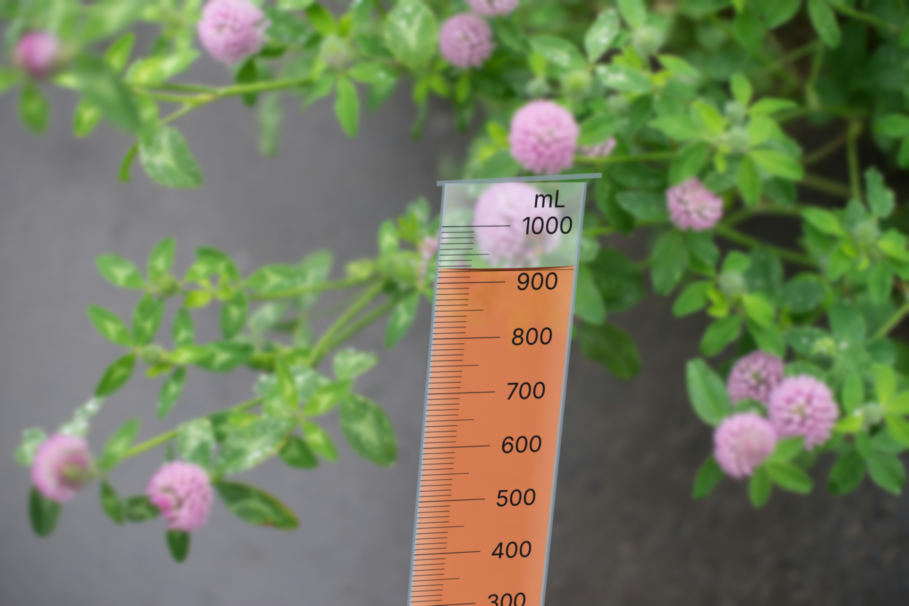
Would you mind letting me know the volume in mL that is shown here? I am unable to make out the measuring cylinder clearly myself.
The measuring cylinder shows 920 mL
